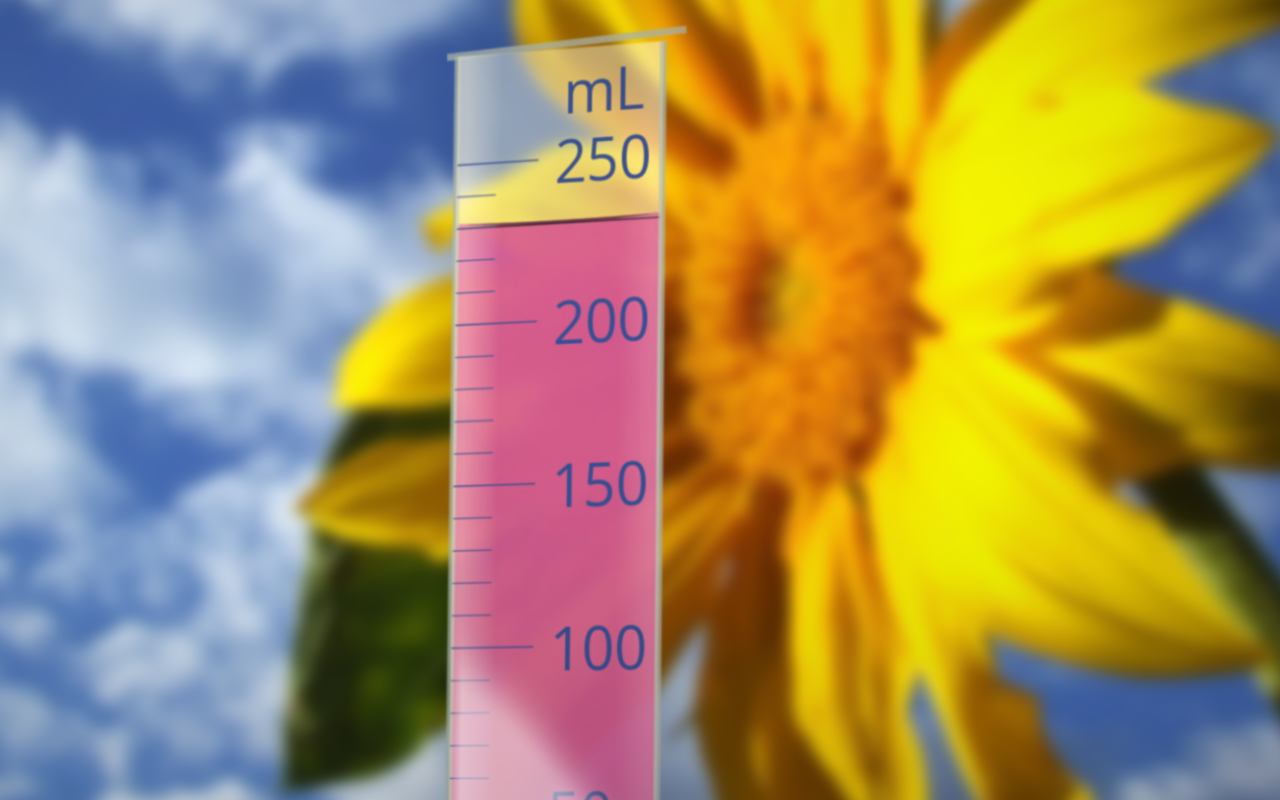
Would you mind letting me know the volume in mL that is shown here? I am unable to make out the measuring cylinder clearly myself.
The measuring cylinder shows 230 mL
